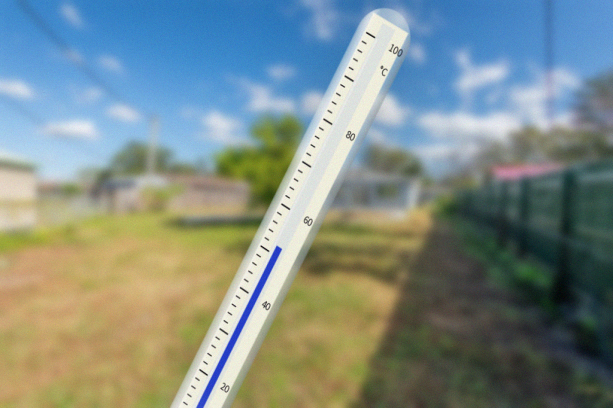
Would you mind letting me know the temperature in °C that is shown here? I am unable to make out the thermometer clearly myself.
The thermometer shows 52 °C
